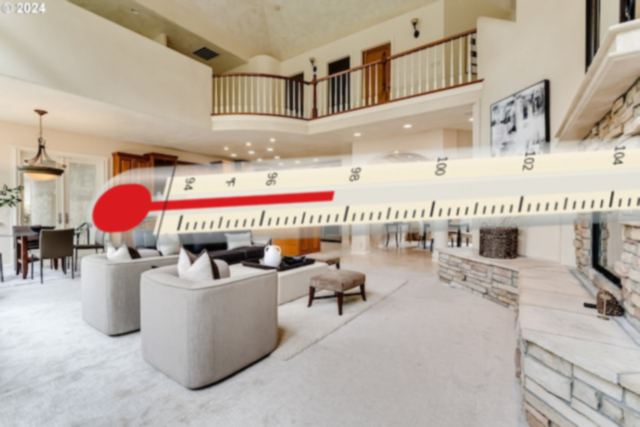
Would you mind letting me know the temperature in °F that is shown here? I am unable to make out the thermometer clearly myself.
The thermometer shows 97.6 °F
